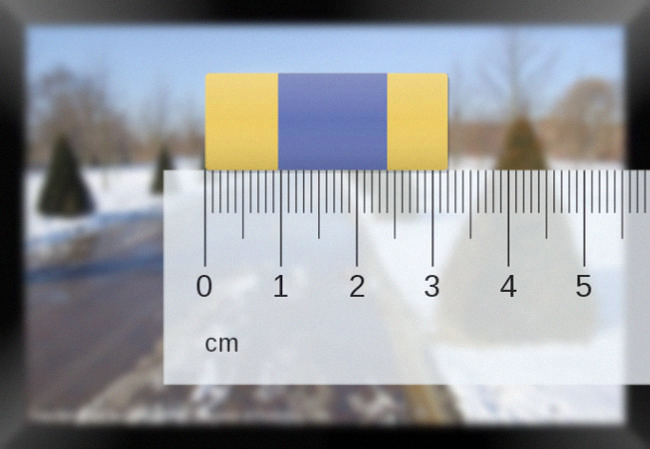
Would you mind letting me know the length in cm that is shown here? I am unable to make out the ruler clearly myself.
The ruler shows 3.2 cm
